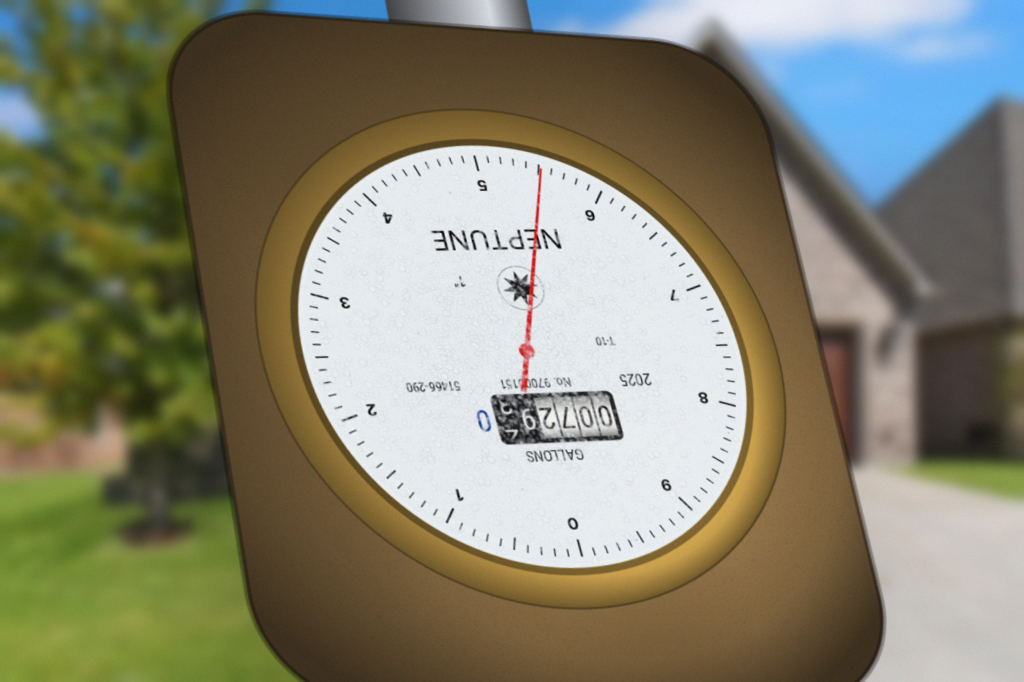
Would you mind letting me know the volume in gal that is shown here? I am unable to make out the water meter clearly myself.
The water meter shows 72925.5 gal
